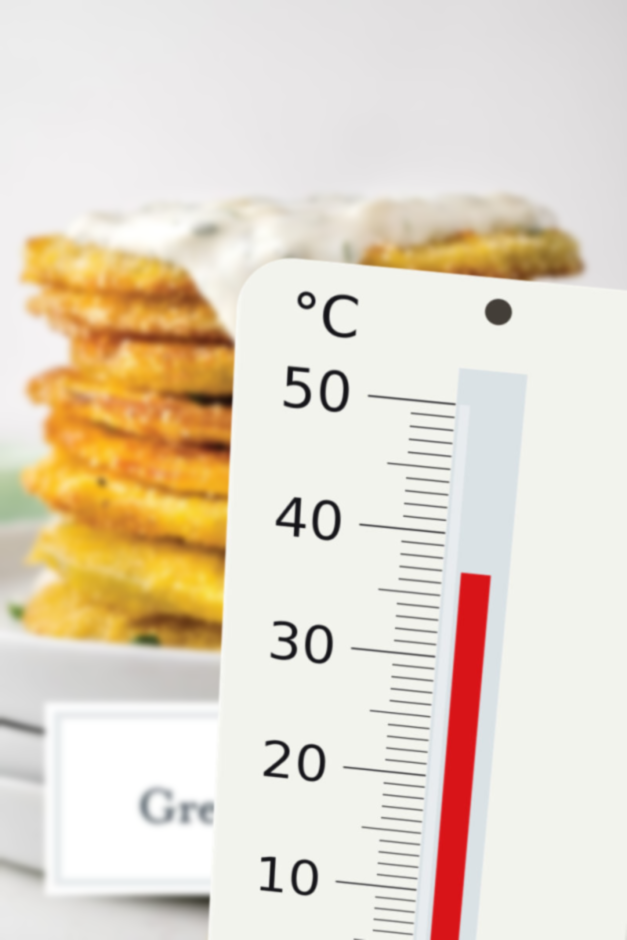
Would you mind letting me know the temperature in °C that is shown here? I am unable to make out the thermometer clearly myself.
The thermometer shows 37 °C
